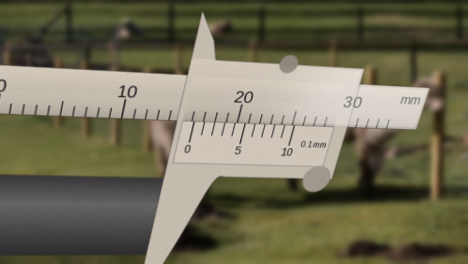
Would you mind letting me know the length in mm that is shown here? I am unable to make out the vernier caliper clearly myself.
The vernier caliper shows 16.2 mm
